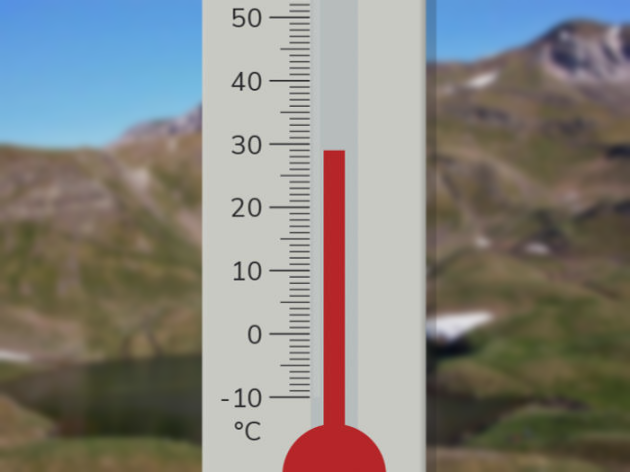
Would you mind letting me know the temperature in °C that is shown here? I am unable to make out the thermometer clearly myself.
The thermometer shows 29 °C
